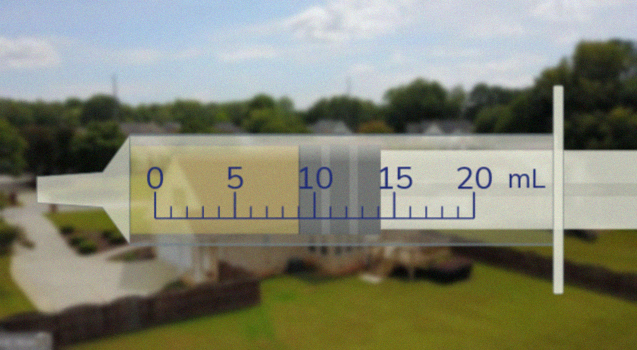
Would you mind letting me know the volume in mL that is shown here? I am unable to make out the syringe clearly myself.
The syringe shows 9 mL
